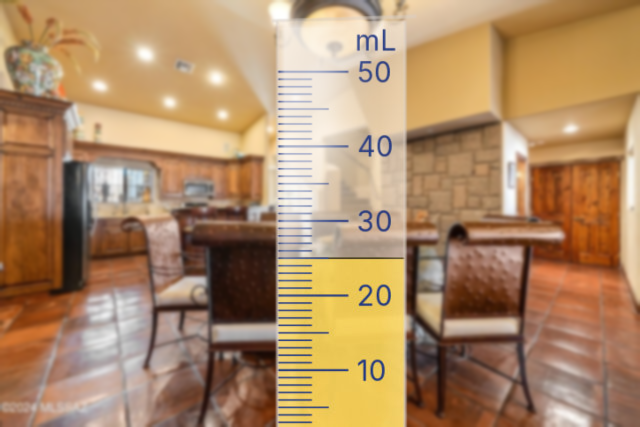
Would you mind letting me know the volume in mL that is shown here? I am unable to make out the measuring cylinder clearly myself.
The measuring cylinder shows 25 mL
